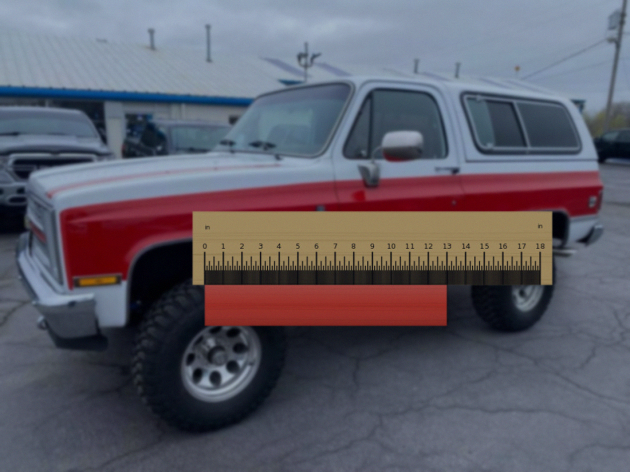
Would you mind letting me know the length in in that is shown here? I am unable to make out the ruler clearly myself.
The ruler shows 13 in
